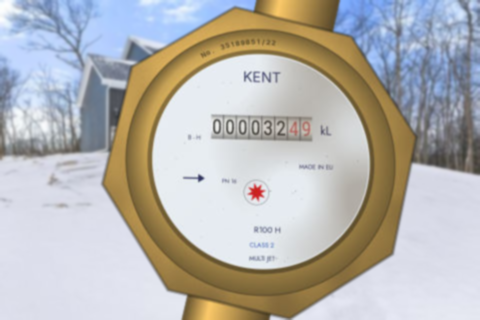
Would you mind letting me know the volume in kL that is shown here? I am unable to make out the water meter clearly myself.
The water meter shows 32.49 kL
